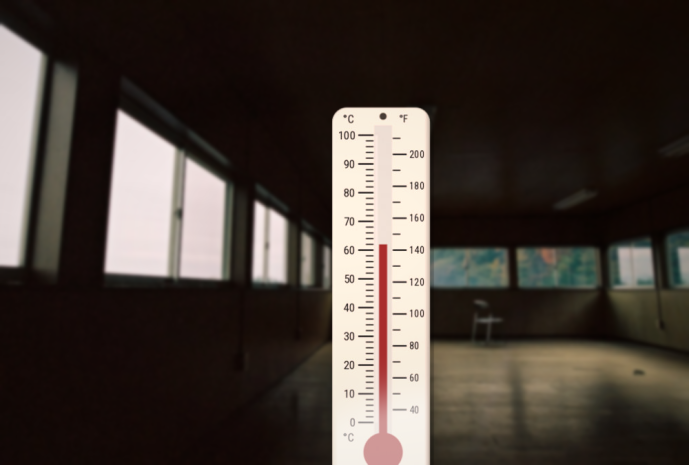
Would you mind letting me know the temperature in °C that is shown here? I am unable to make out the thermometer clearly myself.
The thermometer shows 62 °C
